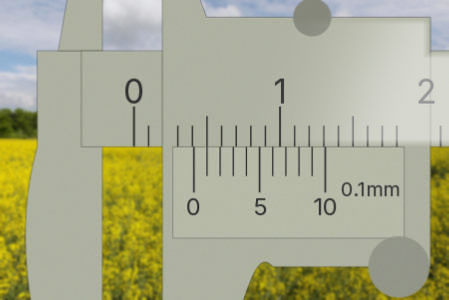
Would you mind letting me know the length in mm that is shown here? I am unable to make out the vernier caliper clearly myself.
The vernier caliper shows 4.1 mm
